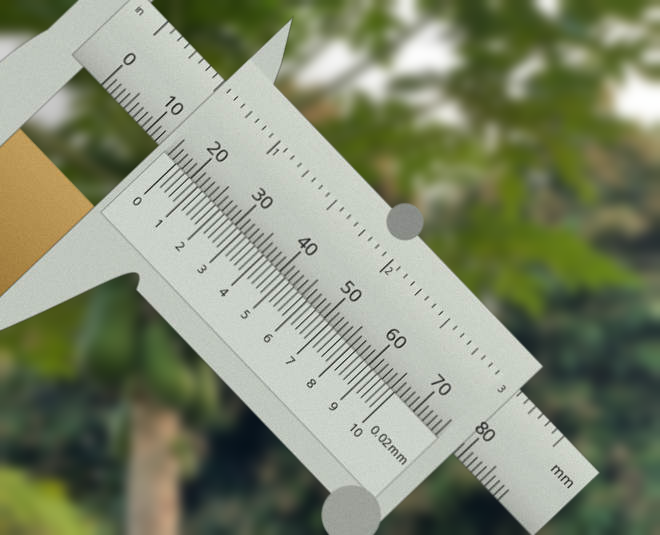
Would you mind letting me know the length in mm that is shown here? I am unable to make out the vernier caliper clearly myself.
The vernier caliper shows 16.8 mm
